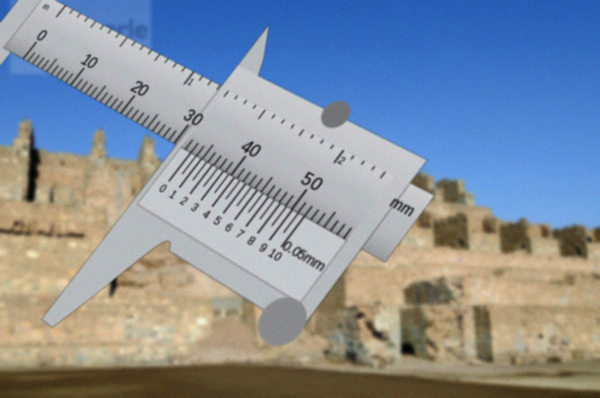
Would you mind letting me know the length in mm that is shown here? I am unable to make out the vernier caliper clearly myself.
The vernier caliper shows 33.0 mm
